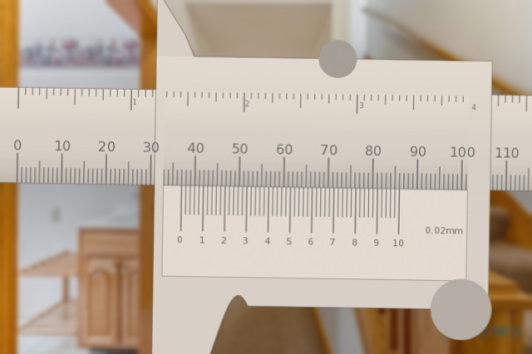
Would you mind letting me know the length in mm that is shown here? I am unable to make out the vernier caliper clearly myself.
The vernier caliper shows 37.0 mm
